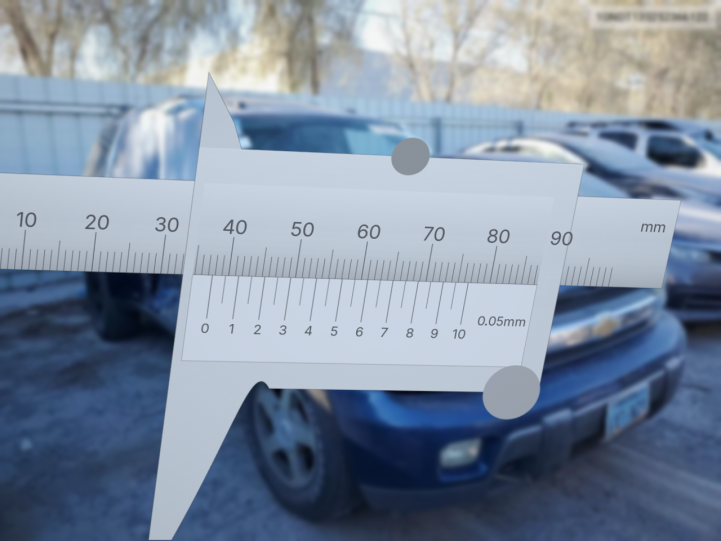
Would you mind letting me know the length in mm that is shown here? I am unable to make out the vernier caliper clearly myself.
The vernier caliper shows 37.6 mm
